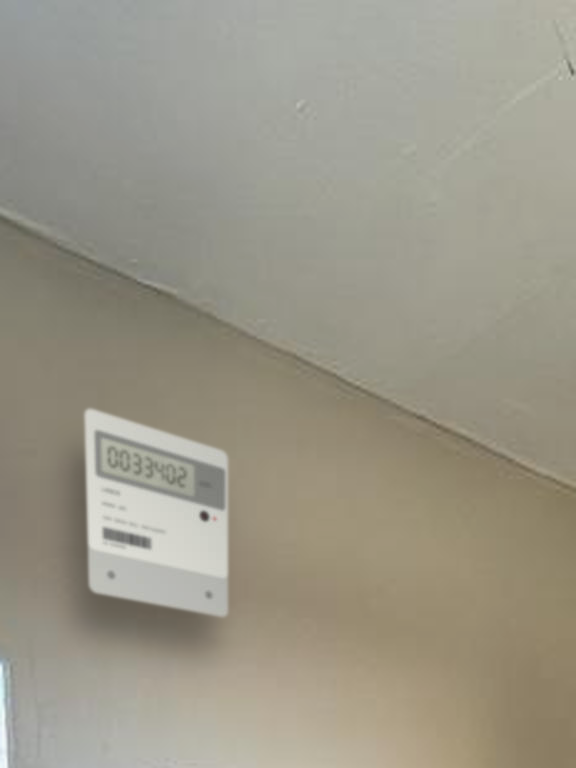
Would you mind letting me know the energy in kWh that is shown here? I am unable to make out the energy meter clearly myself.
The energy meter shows 33402 kWh
